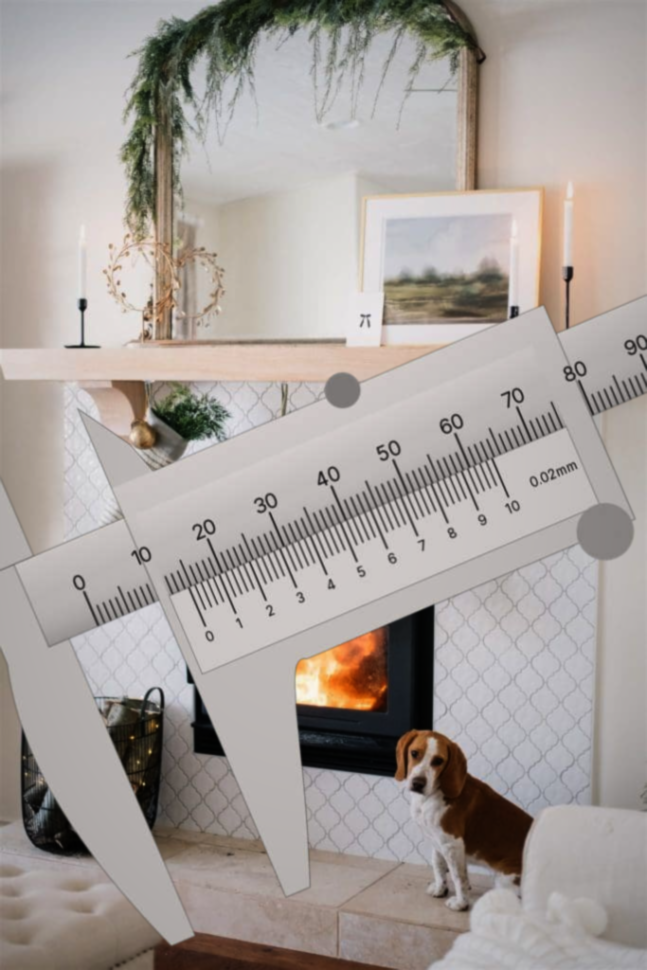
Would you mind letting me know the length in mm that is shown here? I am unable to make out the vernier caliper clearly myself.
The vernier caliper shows 14.6 mm
